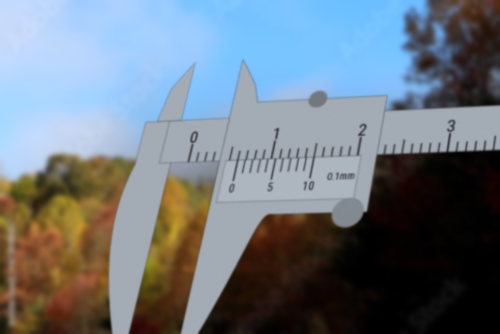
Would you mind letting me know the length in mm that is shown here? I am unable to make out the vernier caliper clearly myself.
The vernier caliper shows 6.0 mm
